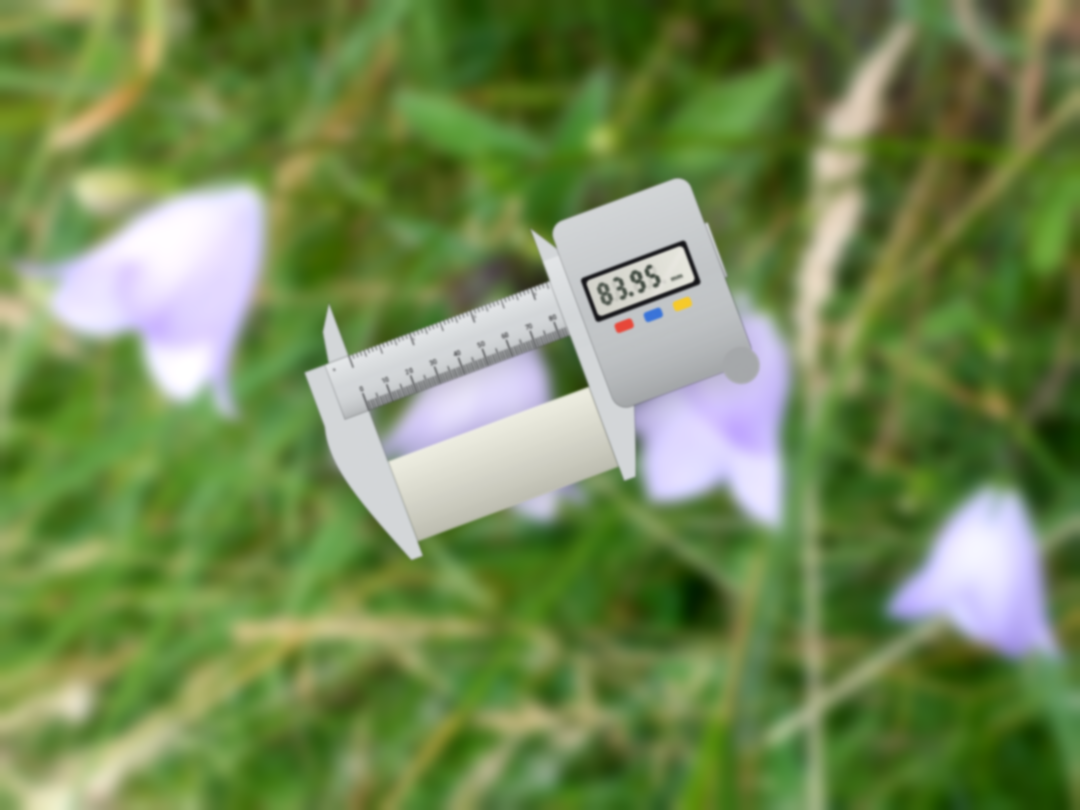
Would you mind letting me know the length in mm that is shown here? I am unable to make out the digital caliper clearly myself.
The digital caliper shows 83.95 mm
